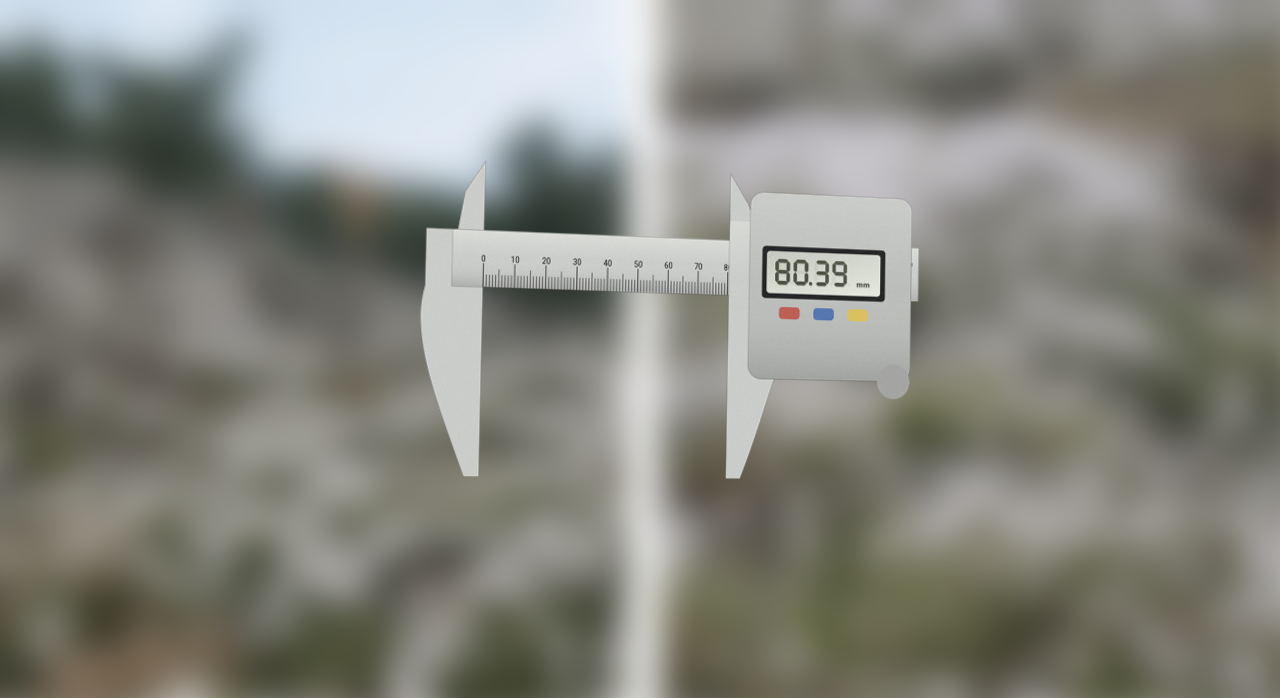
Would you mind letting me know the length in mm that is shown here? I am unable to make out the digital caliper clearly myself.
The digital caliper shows 80.39 mm
